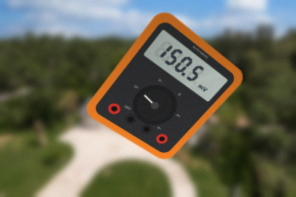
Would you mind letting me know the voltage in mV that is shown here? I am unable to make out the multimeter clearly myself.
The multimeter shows 150.5 mV
